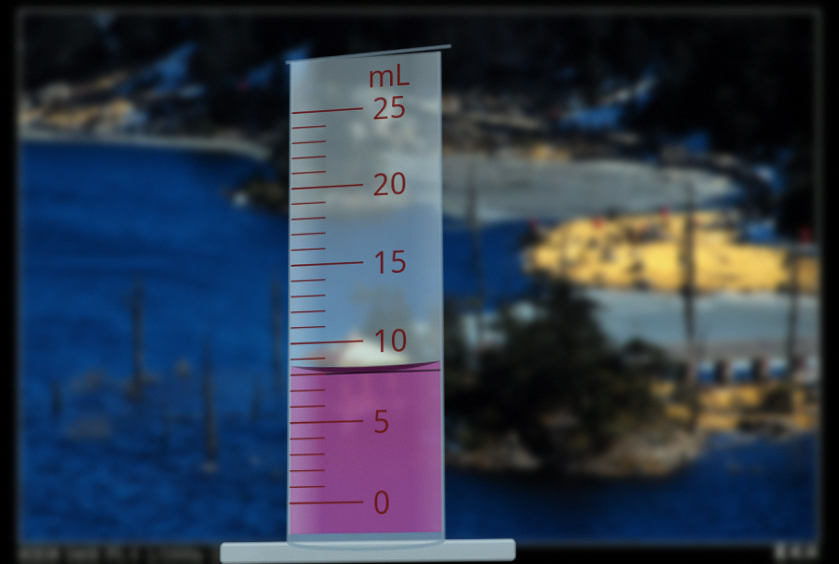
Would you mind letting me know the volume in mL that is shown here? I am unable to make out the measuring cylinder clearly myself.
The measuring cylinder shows 8 mL
